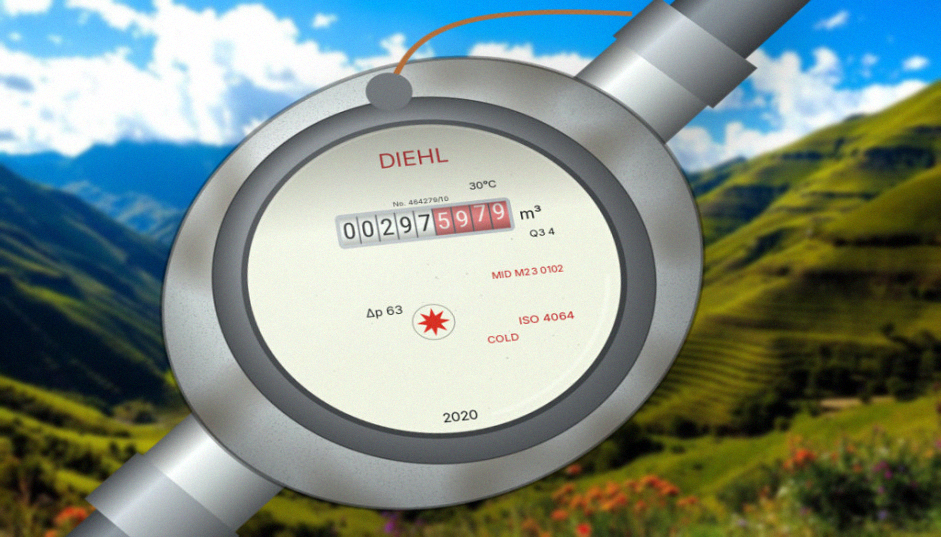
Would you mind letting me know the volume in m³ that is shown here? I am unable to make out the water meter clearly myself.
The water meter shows 297.5979 m³
